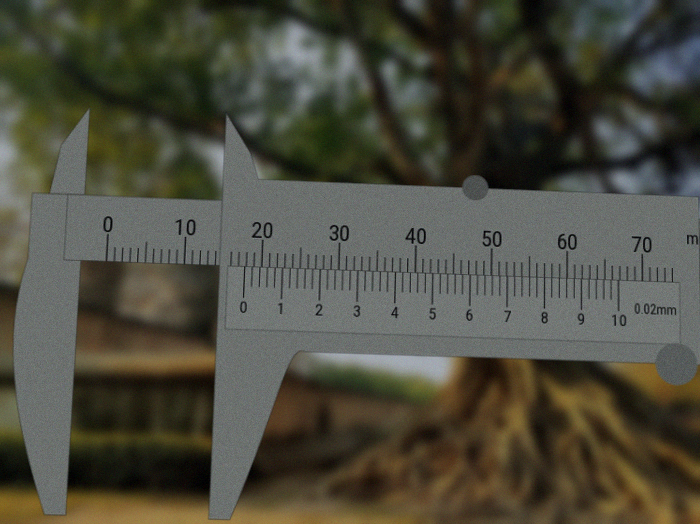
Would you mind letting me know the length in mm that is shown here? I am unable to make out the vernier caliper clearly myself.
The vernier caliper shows 17.8 mm
